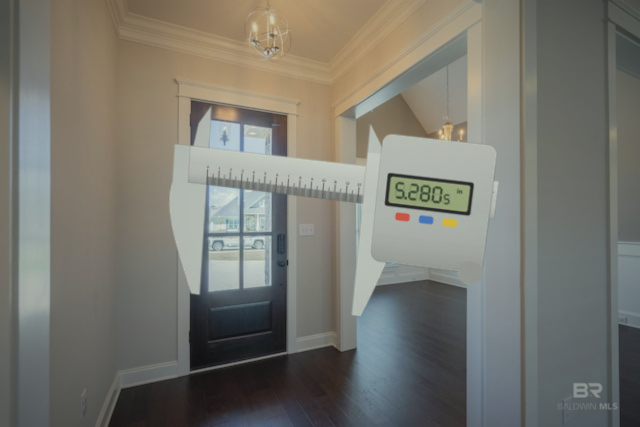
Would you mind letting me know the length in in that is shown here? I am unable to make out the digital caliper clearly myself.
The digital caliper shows 5.2805 in
